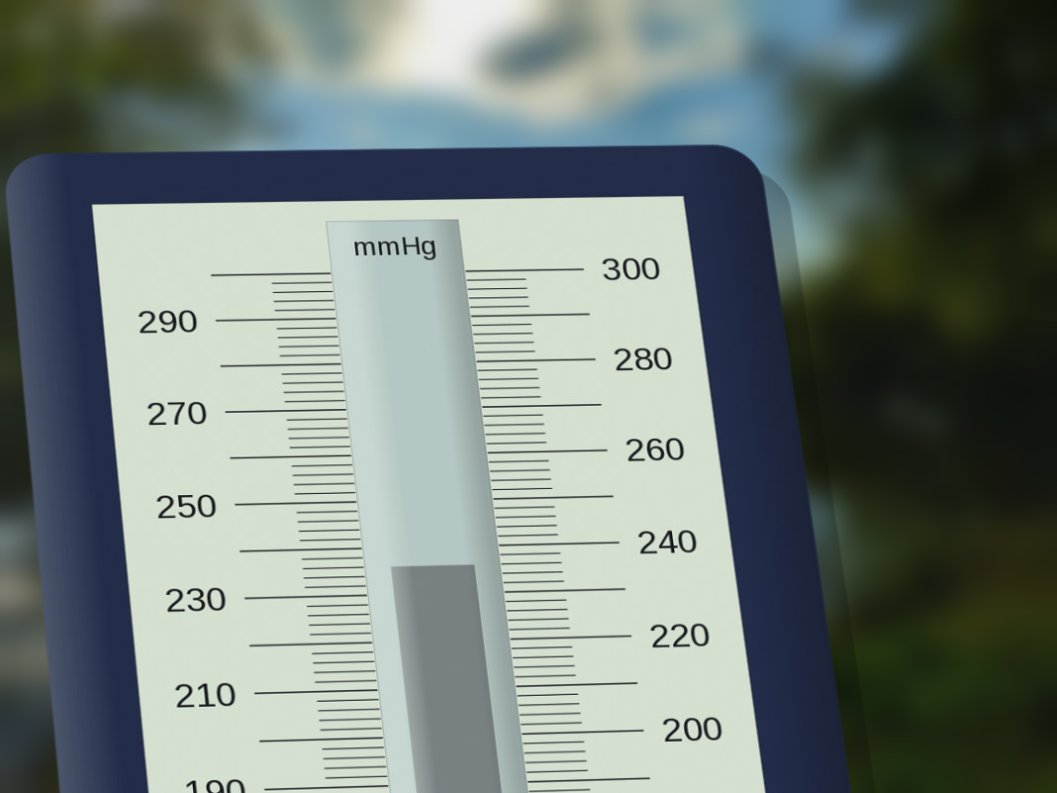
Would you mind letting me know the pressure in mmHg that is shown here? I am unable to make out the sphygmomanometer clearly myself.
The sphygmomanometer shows 236 mmHg
